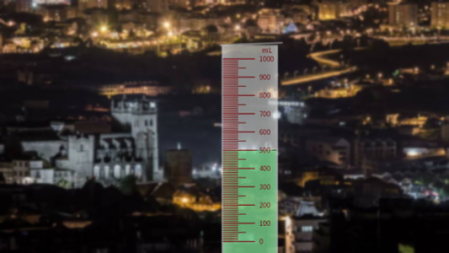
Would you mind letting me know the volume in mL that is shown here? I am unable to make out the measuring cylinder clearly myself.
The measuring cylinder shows 500 mL
